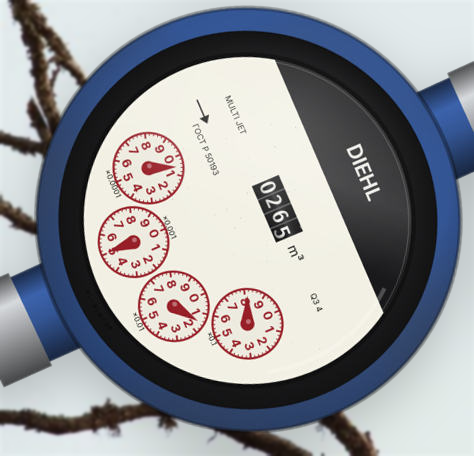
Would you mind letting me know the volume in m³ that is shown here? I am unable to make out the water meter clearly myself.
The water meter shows 264.8150 m³
